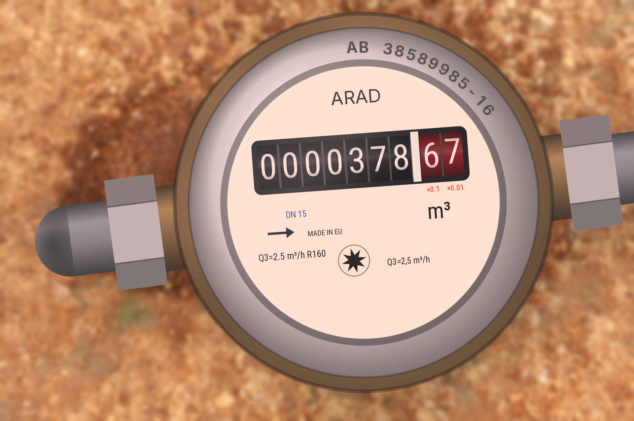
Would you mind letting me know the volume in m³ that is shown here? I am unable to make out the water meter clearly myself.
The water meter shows 378.67 m³
